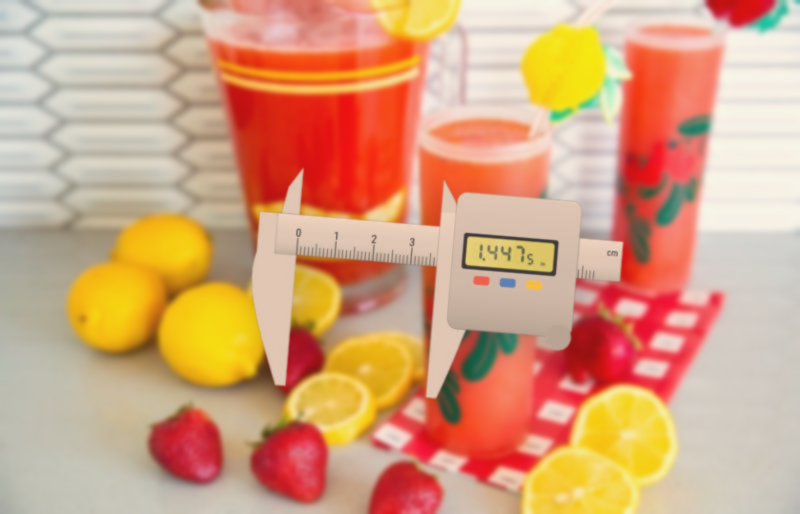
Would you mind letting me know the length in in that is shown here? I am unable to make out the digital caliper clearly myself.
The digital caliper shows 1.4475 in
